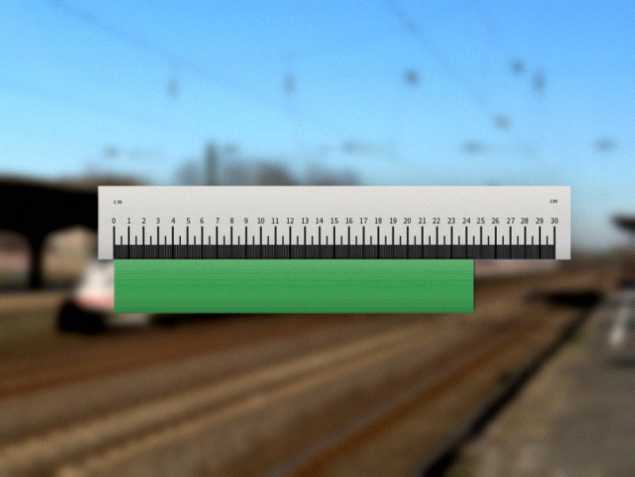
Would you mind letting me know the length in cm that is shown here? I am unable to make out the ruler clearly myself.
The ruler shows 24.5 cm
